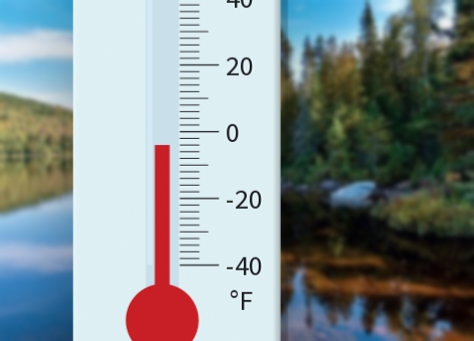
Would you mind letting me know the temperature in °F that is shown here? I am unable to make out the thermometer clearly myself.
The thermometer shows -4 °F
